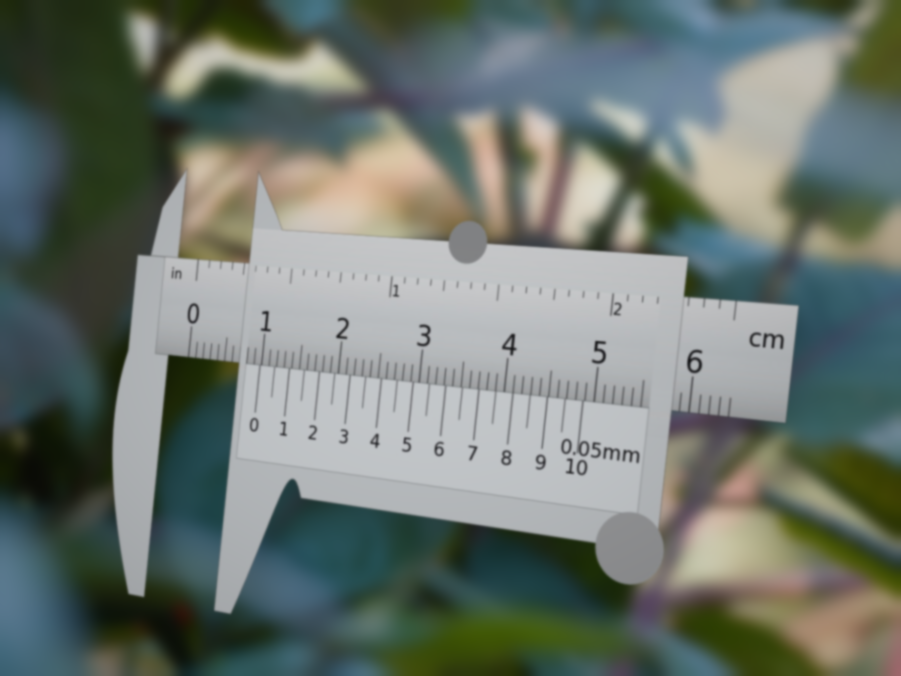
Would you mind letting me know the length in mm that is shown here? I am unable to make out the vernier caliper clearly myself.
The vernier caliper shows 9.8 mm
